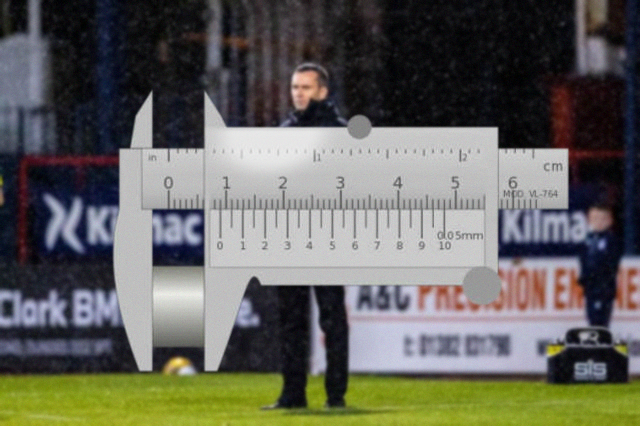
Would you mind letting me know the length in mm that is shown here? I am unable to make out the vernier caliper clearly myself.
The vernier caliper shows 9.0 mm
